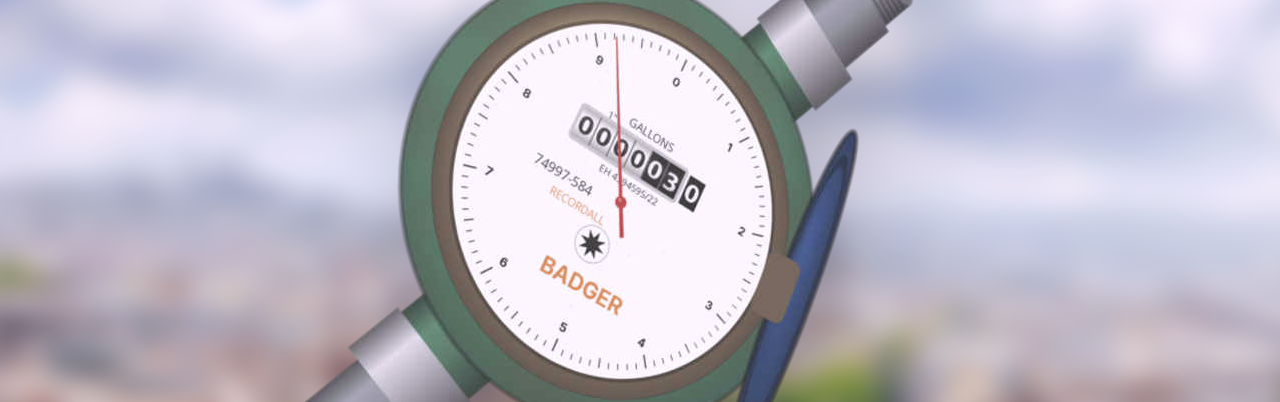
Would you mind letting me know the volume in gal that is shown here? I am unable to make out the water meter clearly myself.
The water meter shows 29.2 gal
